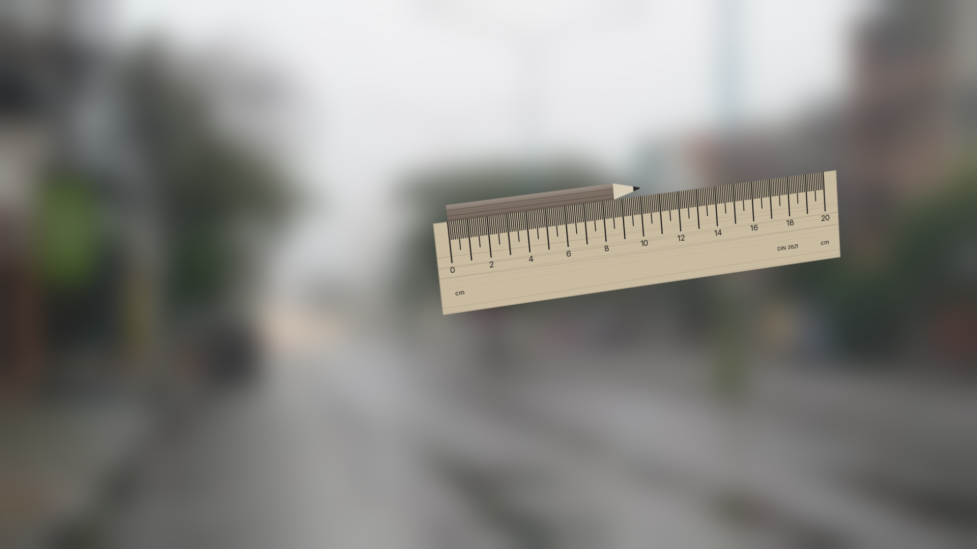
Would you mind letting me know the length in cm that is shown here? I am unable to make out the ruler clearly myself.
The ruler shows 10 cm
